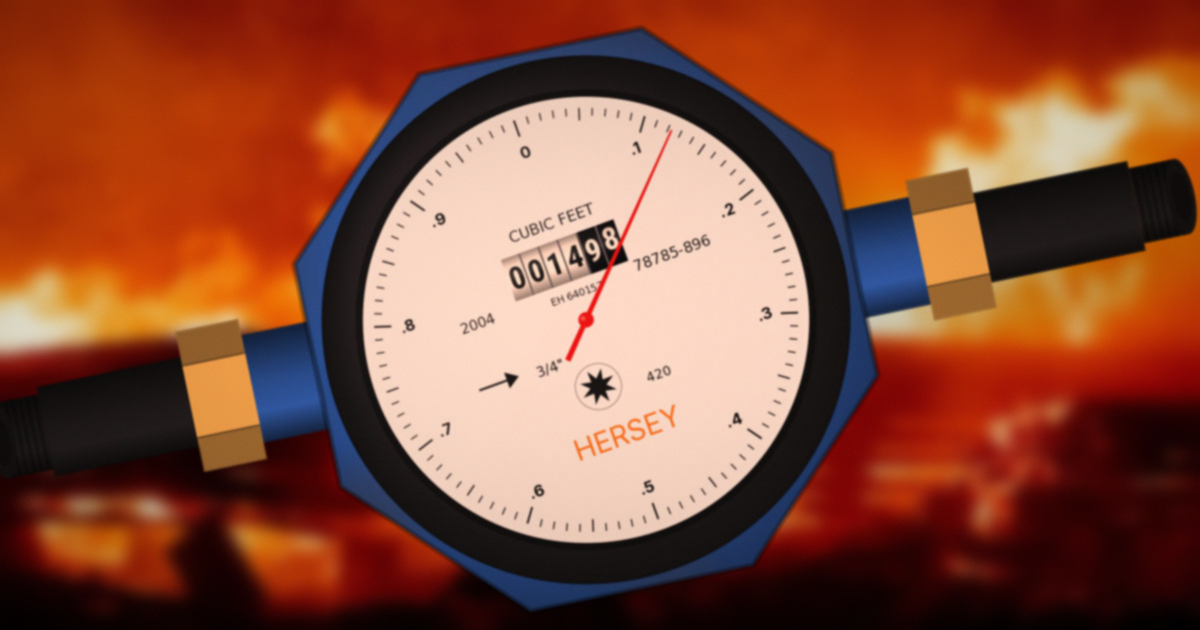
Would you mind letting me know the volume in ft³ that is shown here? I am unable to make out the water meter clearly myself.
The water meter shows 1498.12 ft³
